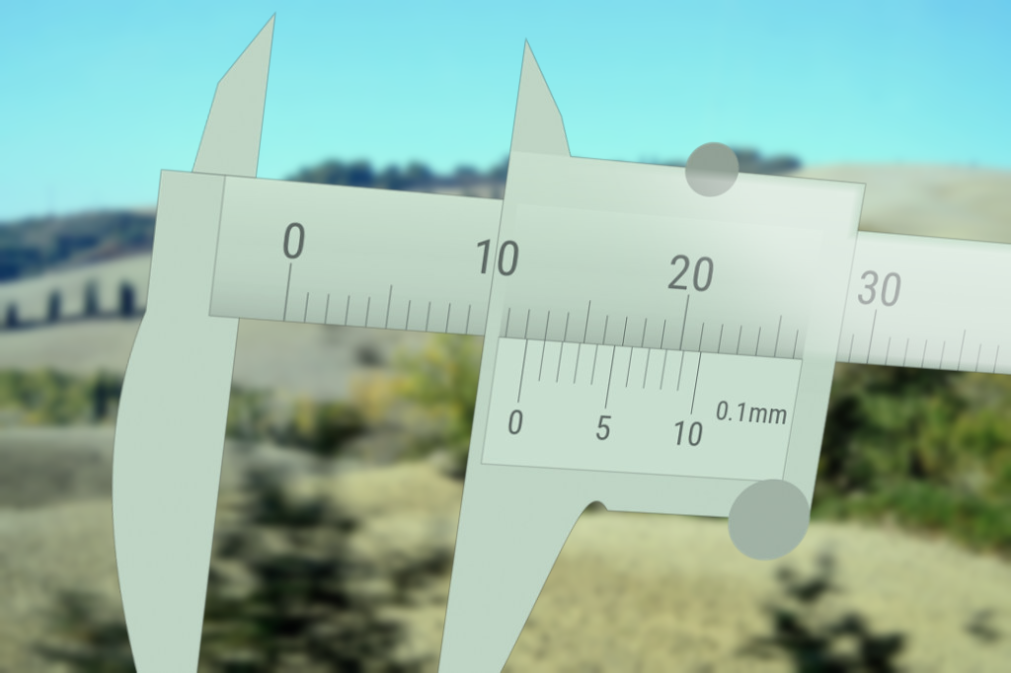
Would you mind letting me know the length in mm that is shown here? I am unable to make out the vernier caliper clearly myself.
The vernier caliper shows 12.1 mm
